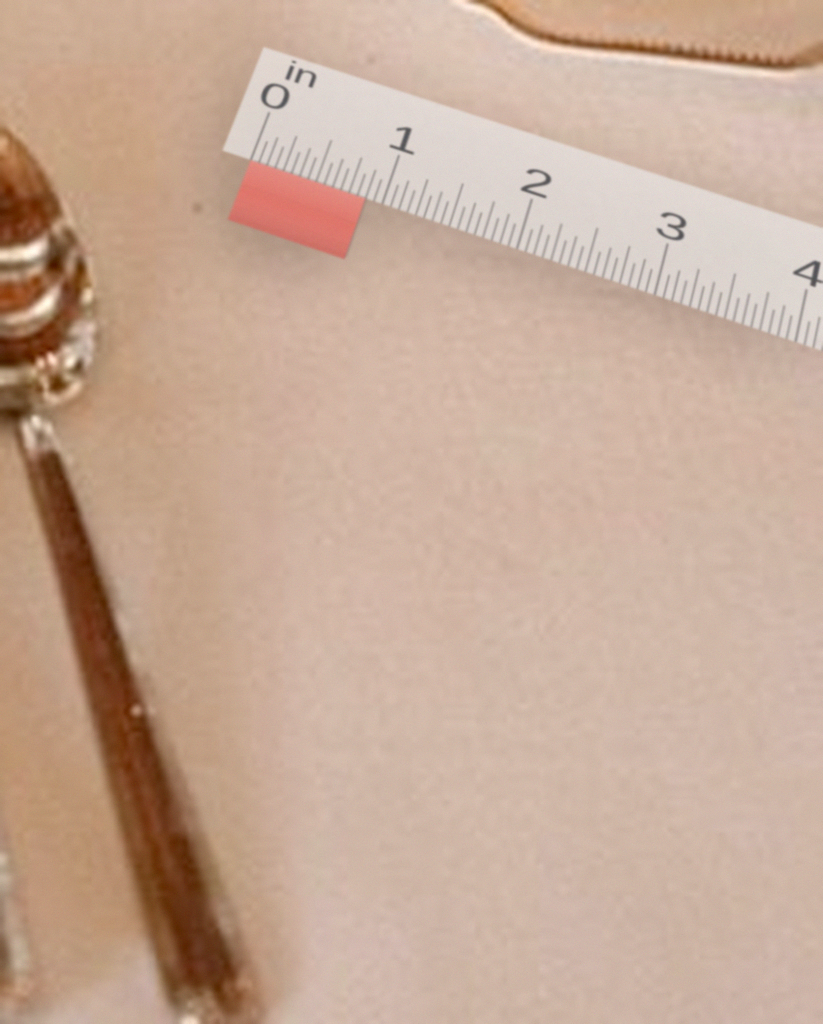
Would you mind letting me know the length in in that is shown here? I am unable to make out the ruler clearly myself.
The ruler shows 0.875 in
